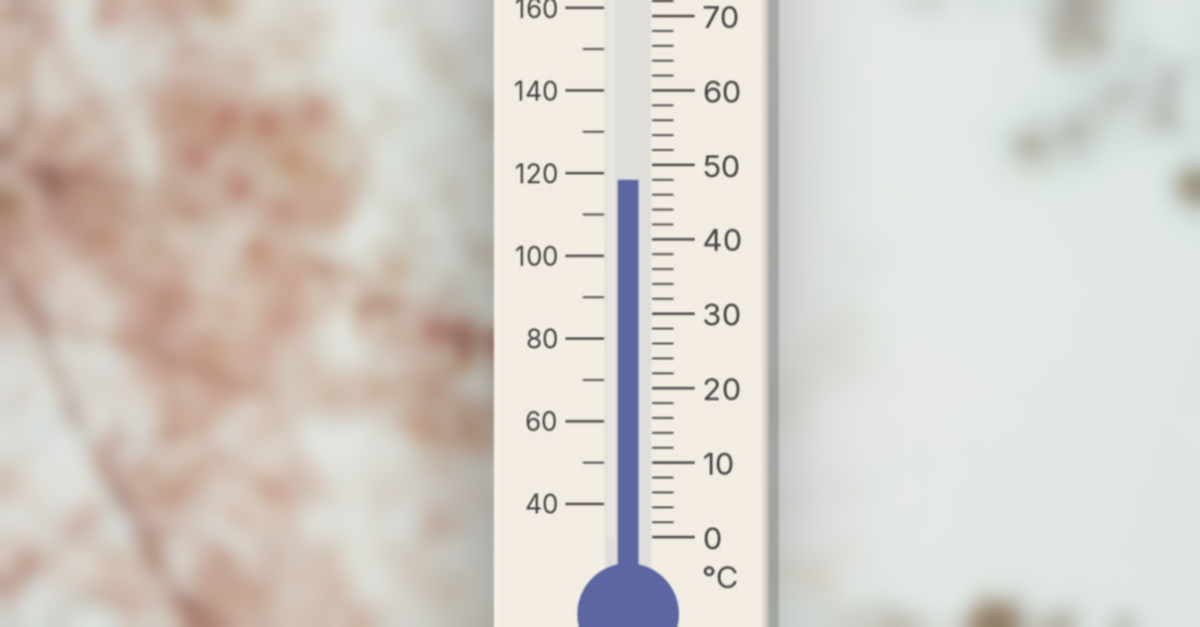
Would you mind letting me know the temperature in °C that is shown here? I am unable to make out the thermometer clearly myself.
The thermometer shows 48 °C
